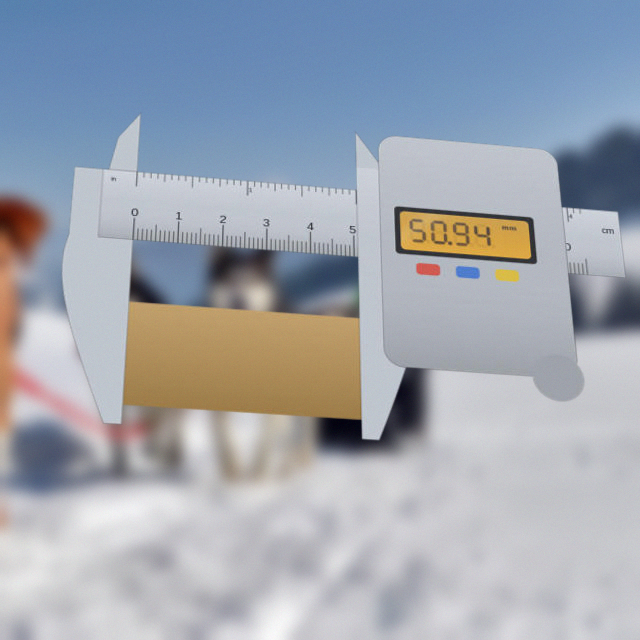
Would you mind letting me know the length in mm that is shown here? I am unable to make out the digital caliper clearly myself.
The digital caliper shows 50.94 mm
